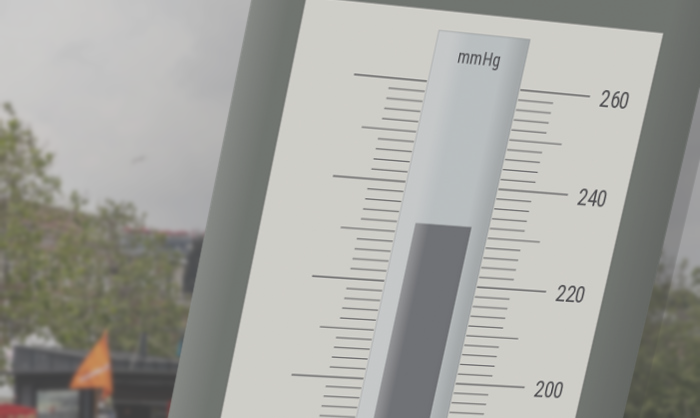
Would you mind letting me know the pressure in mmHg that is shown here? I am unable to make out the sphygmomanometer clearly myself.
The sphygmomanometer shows 232 mmHg
